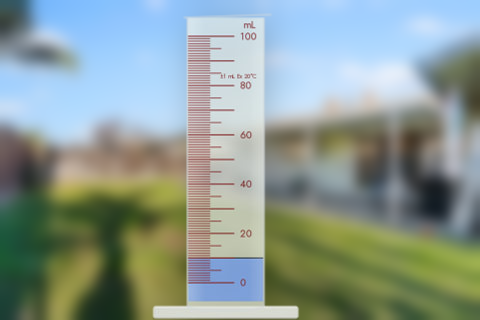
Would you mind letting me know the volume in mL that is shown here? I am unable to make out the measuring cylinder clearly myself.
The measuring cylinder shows 10 mL
